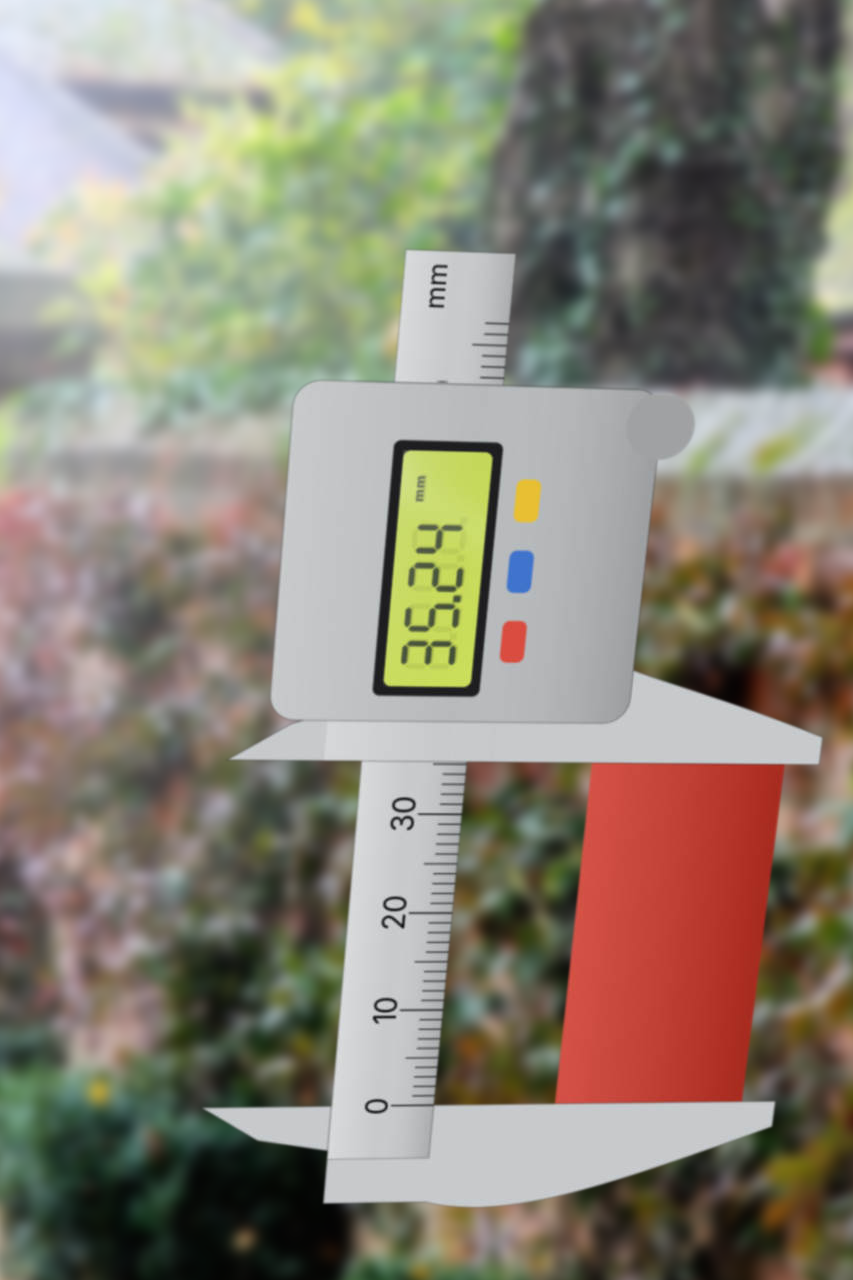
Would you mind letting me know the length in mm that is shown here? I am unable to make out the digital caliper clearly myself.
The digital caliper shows 35.24 mm
